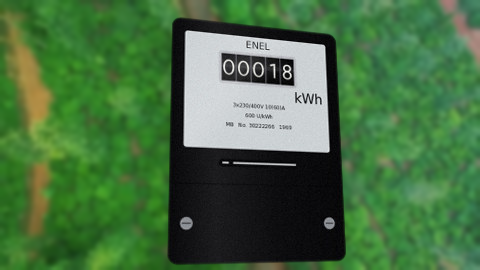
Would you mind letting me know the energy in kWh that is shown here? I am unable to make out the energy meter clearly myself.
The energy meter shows 18 kWh
